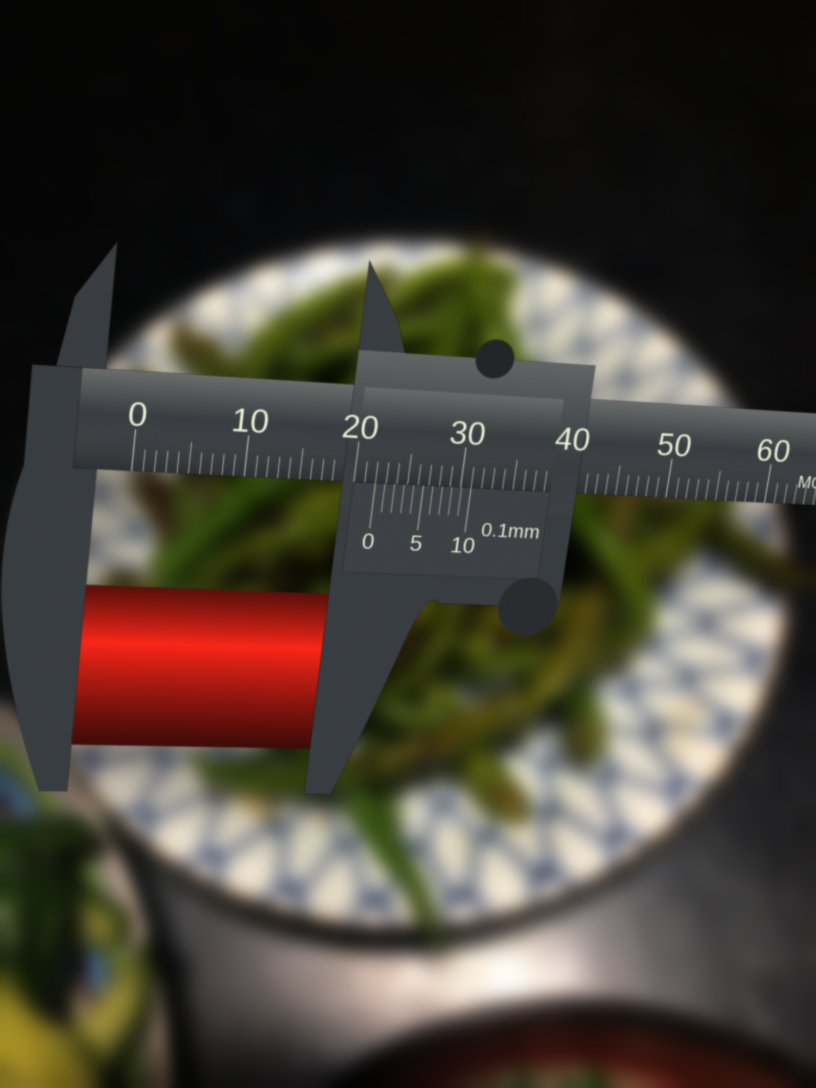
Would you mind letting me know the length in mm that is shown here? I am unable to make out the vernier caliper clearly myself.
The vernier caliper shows 22.0 mm
